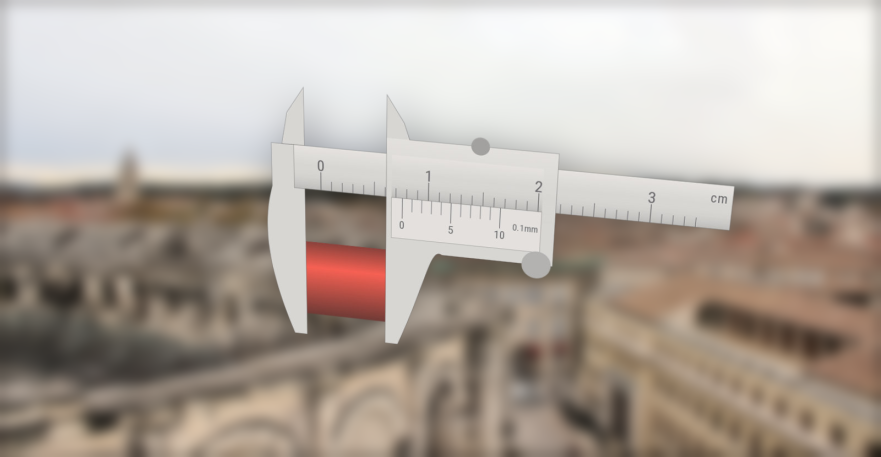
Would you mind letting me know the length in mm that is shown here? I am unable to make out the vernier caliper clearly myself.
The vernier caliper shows 7.6 mm
